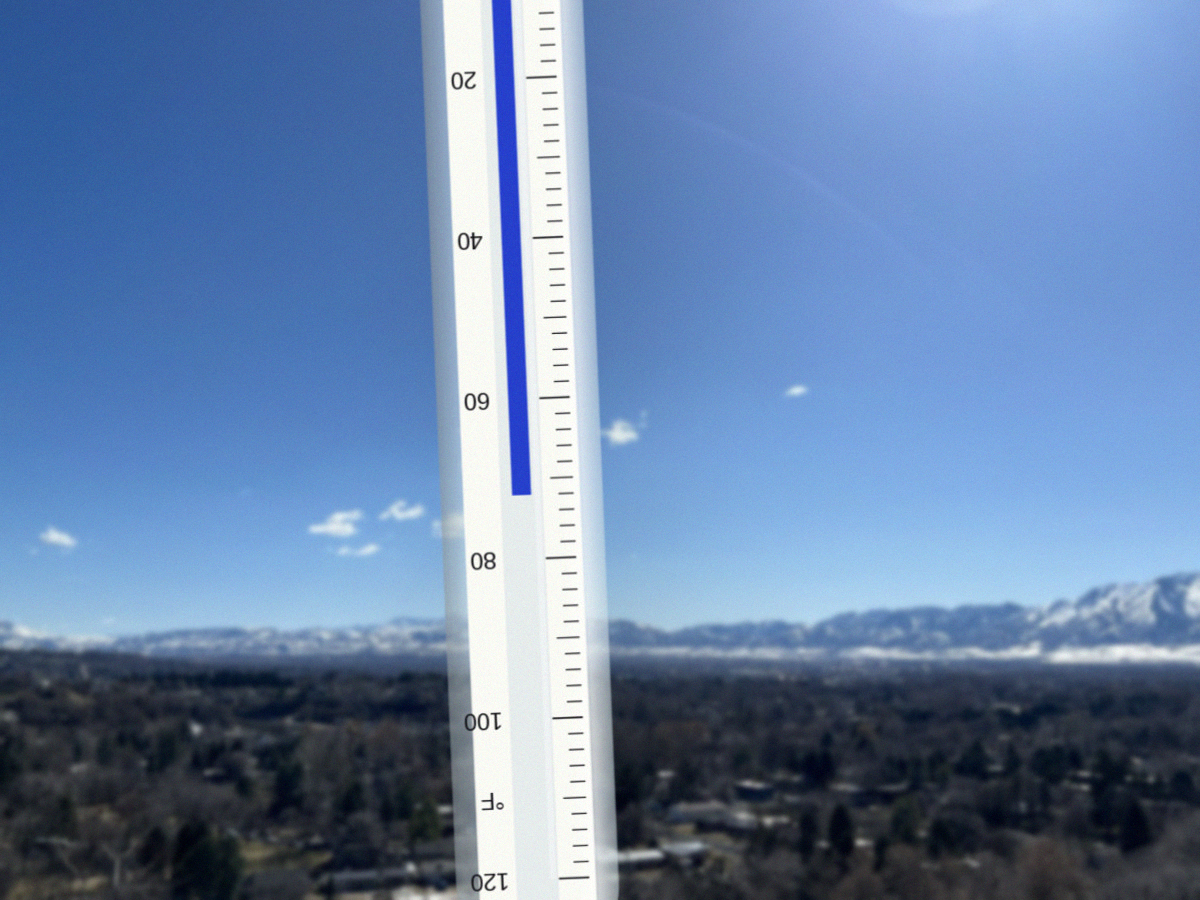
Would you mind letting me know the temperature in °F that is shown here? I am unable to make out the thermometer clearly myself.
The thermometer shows 72 °F
